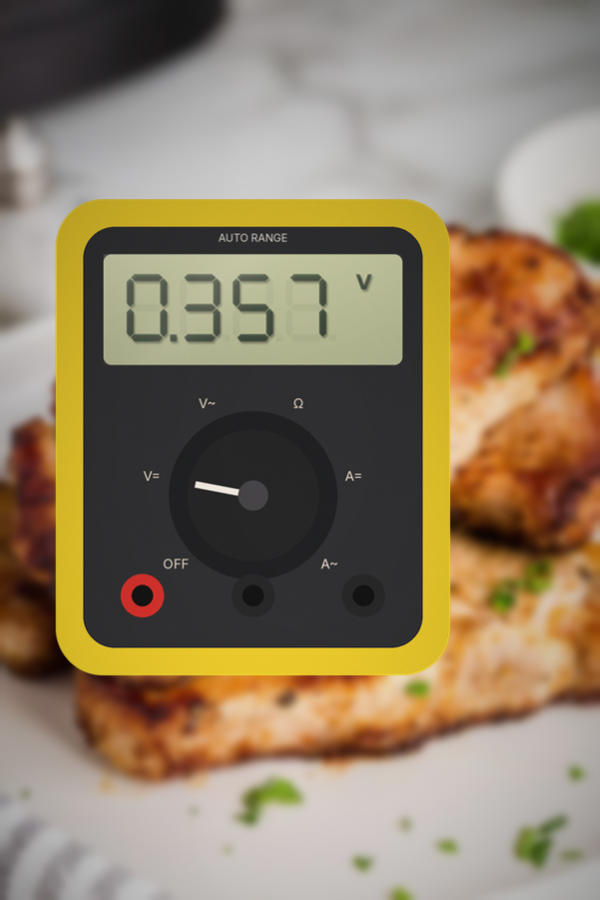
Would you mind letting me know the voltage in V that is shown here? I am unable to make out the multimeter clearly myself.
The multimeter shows 0.357 V
